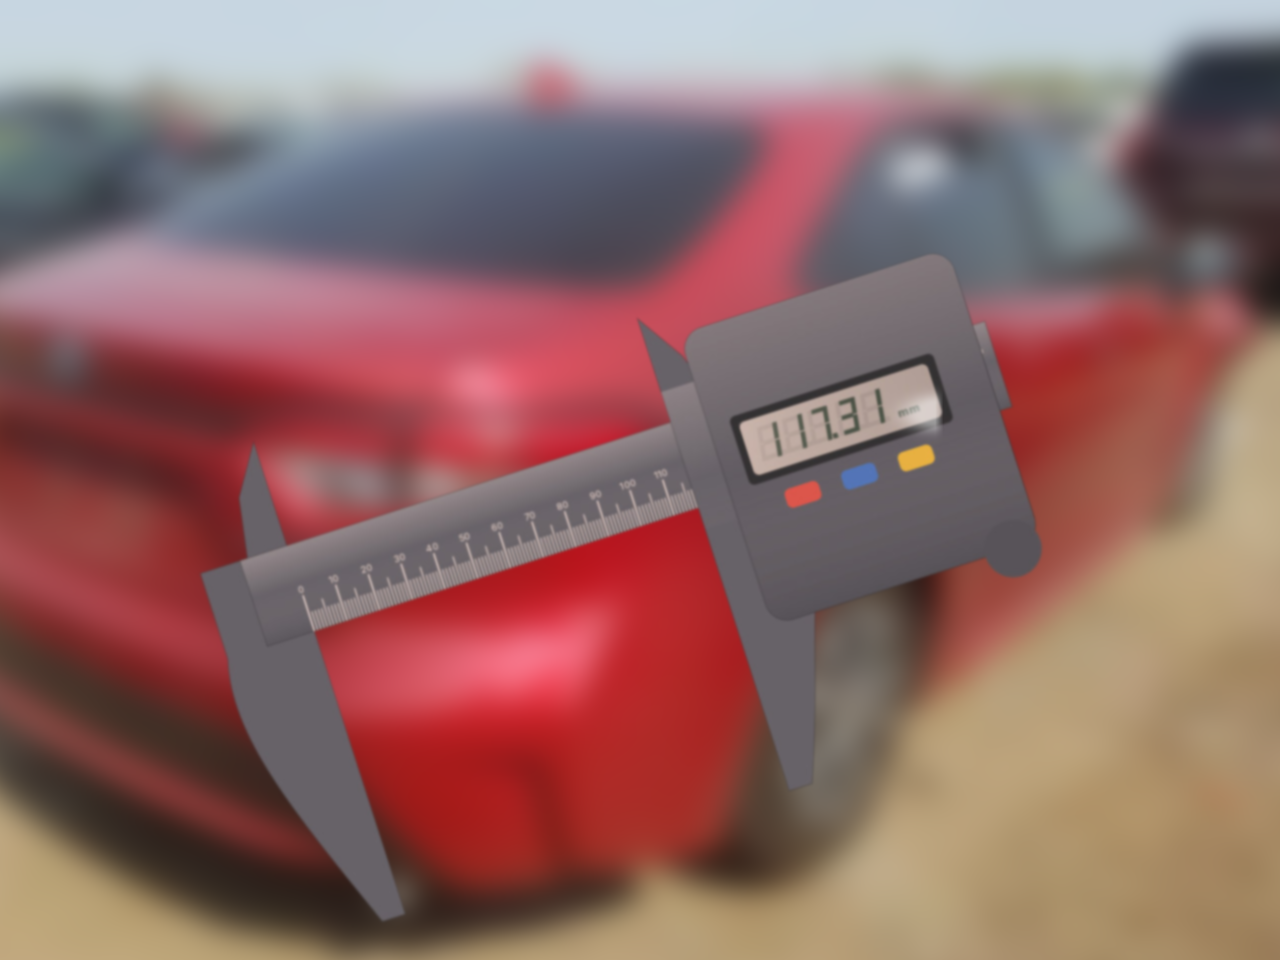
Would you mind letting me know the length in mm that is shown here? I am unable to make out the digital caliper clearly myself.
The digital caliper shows 117.31 mm
